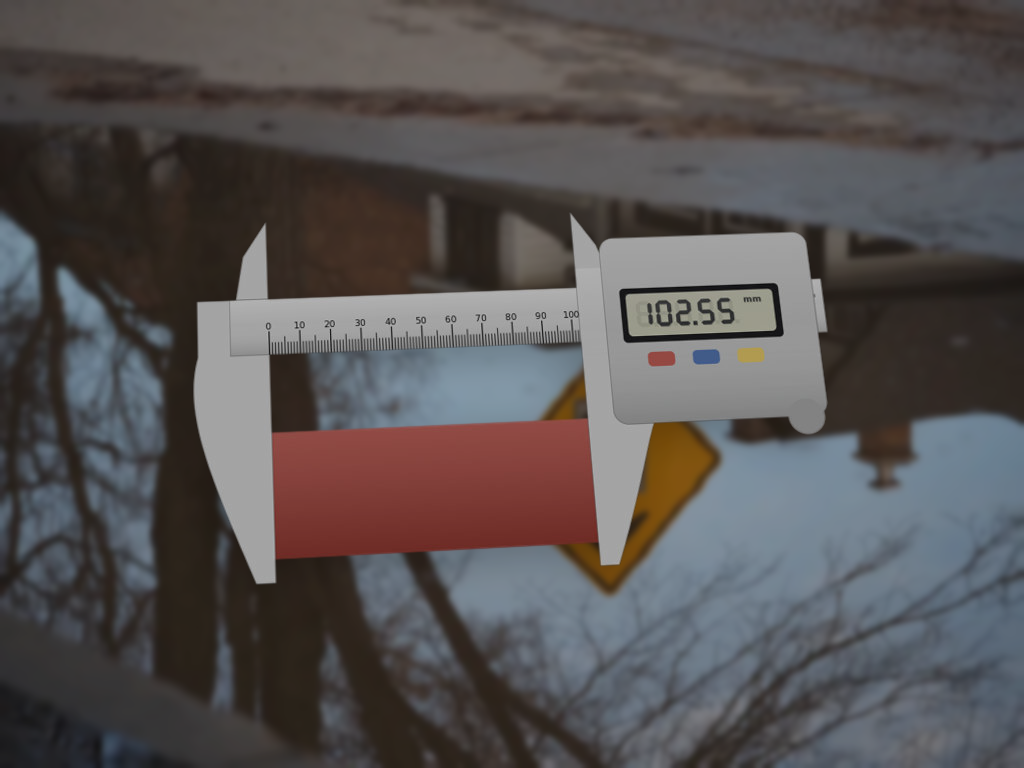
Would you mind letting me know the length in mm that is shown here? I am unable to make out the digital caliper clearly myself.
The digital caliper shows 102.55 mm
